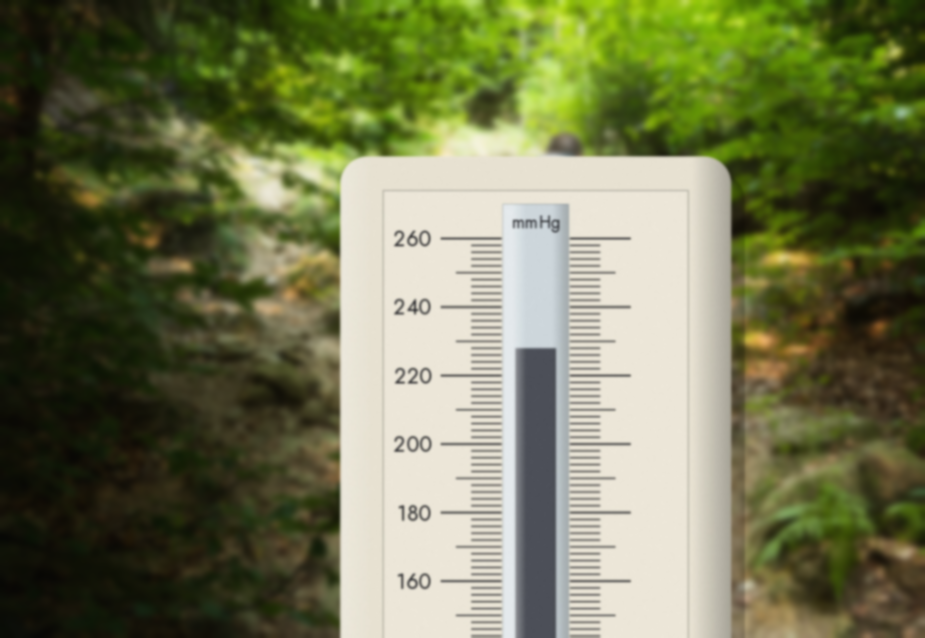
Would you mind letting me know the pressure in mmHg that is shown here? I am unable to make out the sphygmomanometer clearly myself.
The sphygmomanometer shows 228 mmHg
